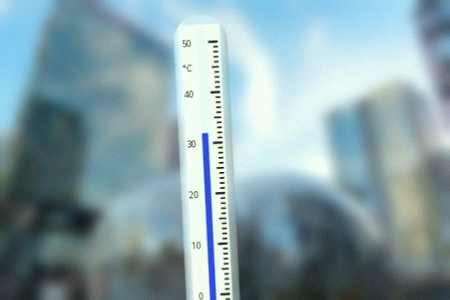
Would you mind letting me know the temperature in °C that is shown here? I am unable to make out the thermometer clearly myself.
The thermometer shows 32 °C
